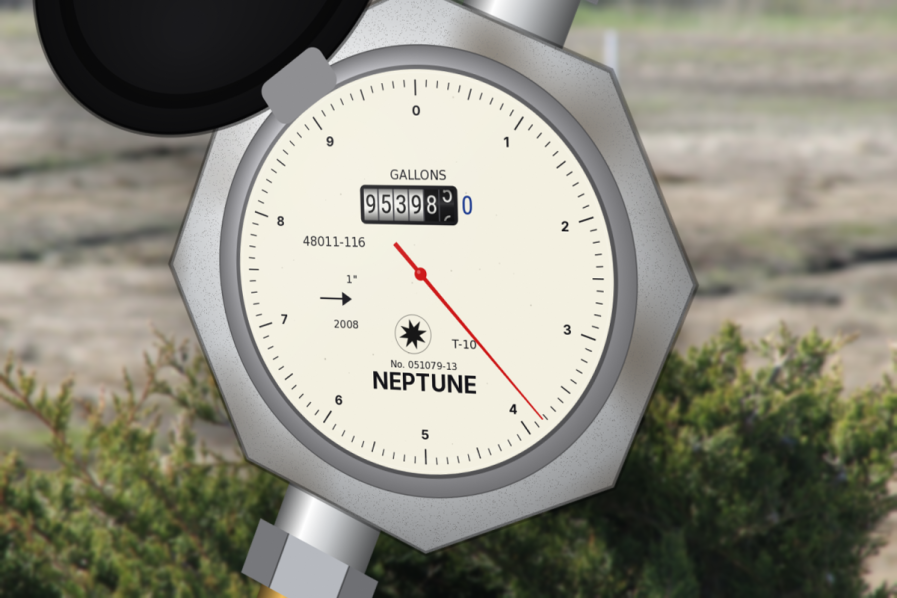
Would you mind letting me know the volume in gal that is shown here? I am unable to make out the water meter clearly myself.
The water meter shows 9539853.8 gal
